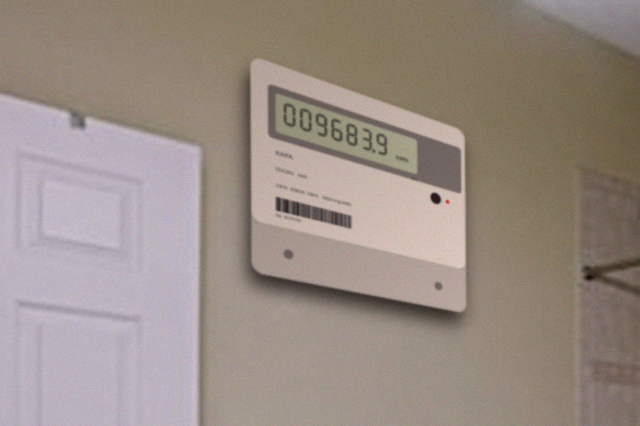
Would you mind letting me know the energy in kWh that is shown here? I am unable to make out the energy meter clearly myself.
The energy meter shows 9683.9 kWh
